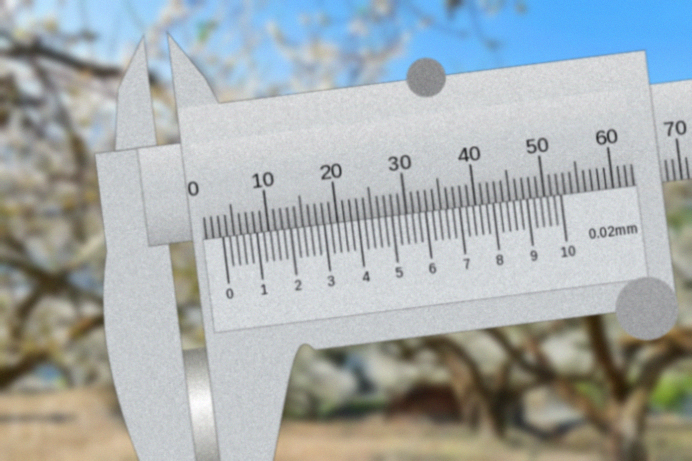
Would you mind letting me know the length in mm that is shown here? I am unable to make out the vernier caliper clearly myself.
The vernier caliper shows 3.4 mm
